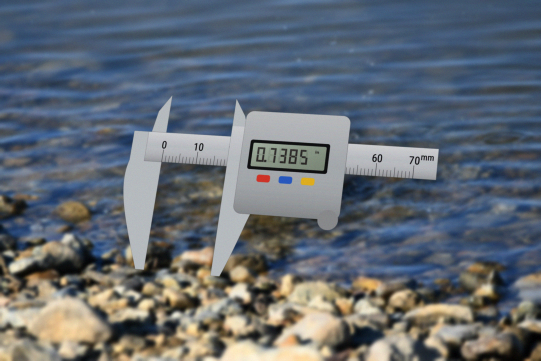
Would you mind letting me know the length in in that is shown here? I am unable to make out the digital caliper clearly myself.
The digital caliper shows 0.7385 in
